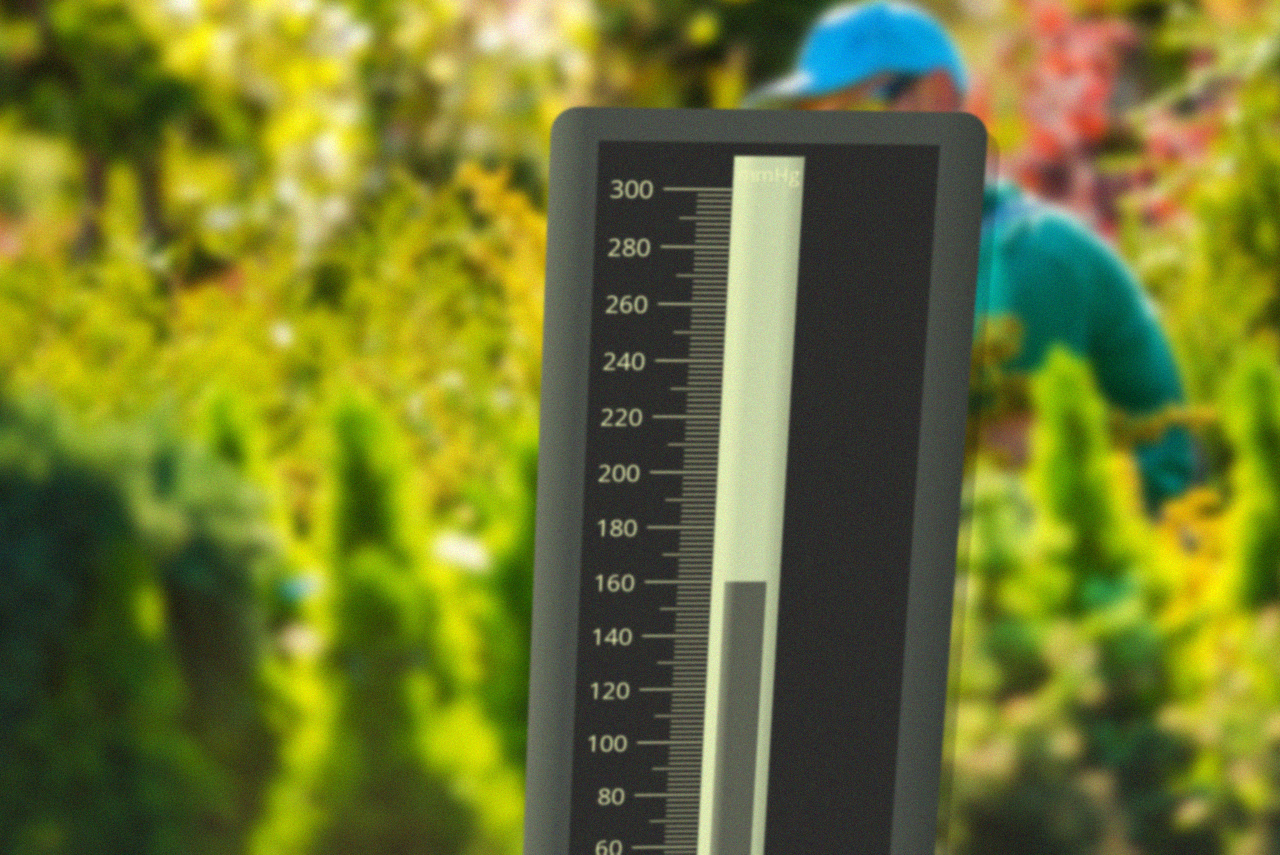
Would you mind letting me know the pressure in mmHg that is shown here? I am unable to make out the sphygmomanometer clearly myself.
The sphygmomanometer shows 160 mmHg
